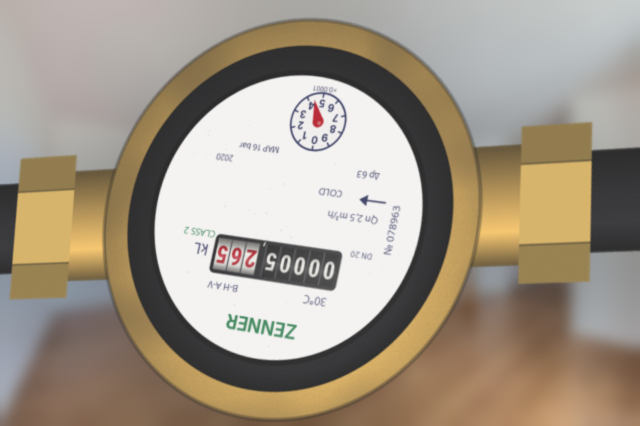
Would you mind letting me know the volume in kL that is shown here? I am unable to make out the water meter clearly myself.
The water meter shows 5.2654 kL
